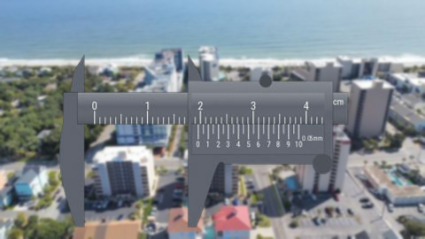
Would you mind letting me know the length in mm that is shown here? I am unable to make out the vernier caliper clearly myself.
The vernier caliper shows 19.6 mm
